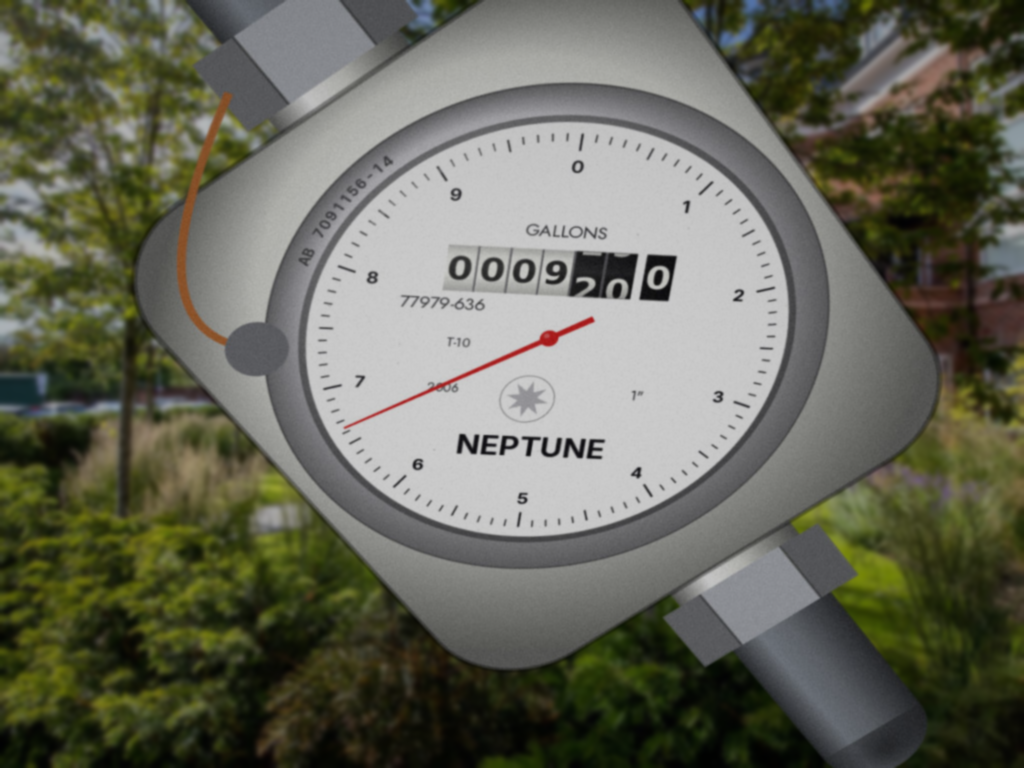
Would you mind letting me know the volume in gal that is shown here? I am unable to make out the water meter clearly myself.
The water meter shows 9196.6 gal
